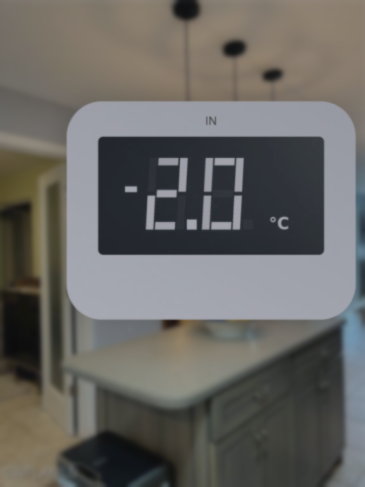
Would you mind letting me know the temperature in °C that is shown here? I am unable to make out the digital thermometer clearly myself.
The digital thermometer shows -2.0 °C
